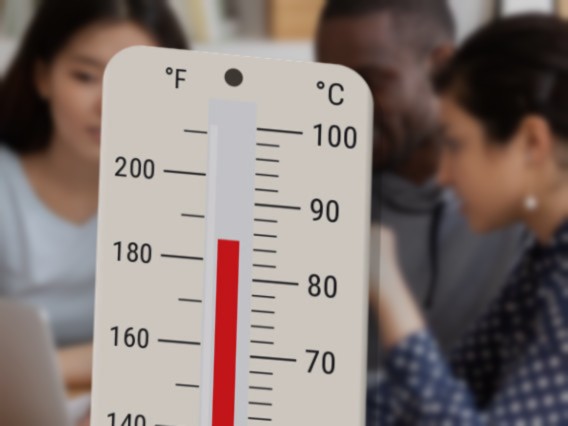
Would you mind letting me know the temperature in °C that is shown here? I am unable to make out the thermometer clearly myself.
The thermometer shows 85 °C
